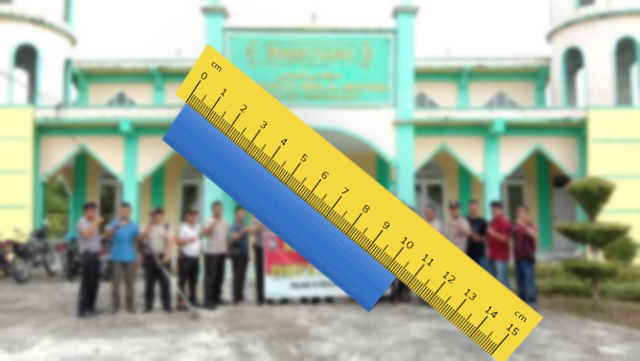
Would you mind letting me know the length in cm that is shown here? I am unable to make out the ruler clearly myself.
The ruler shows 10.5 cm
